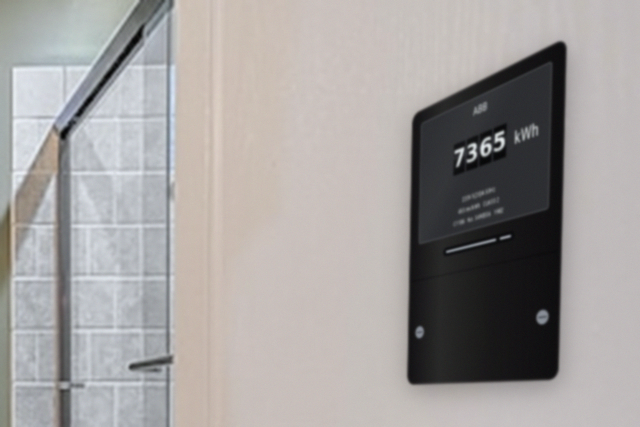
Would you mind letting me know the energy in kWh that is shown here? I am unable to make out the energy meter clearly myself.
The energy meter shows 7365 kWh
